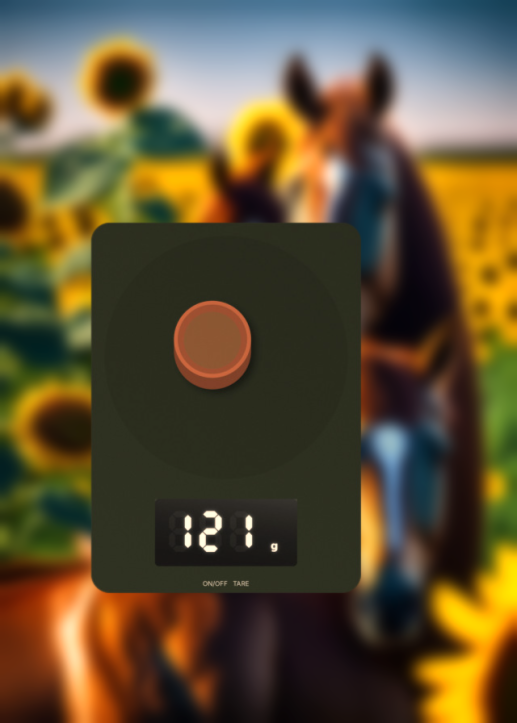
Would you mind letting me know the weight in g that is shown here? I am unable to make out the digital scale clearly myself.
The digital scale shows 121 g
